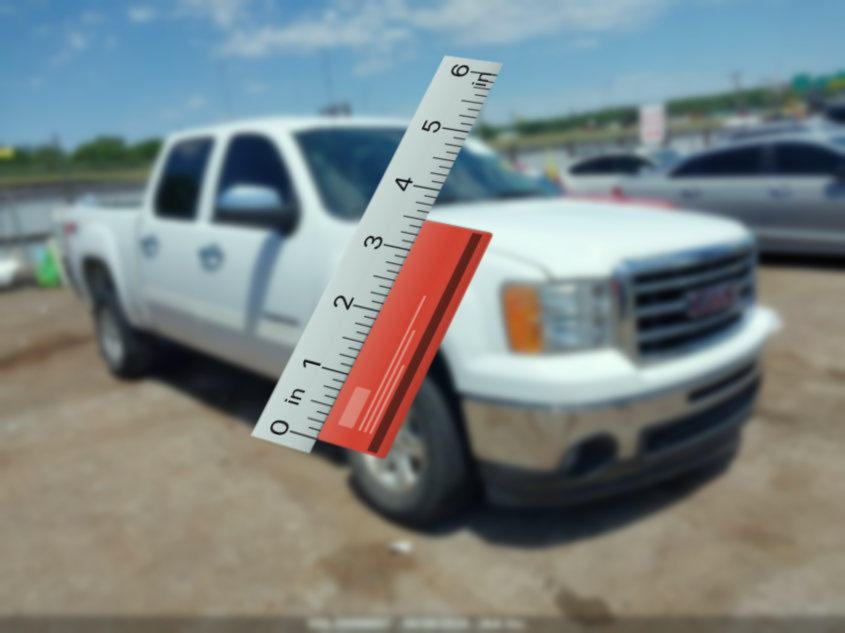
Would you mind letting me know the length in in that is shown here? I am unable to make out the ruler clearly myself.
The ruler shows 3.5 in
